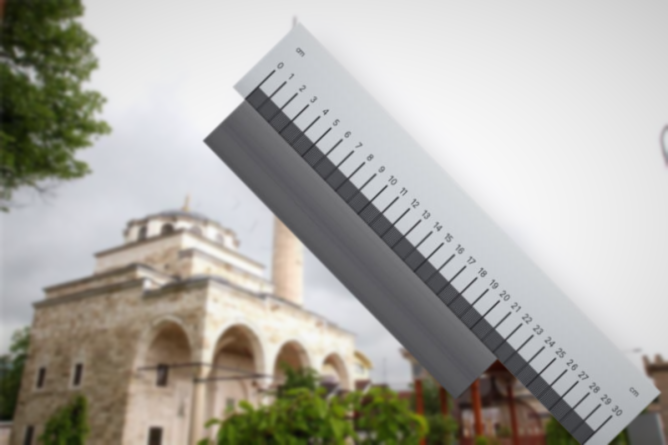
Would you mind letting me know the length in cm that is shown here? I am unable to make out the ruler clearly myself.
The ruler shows 22.5 cm
